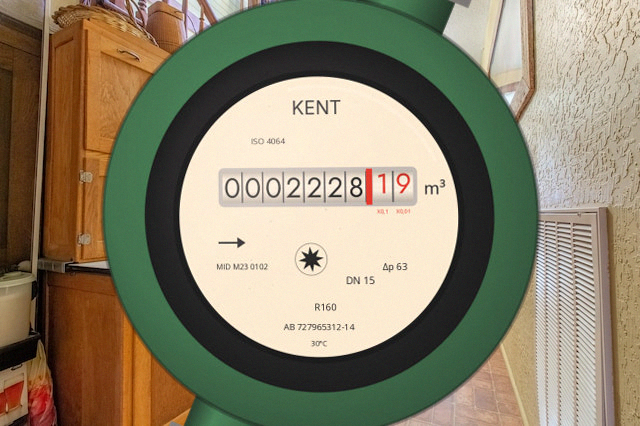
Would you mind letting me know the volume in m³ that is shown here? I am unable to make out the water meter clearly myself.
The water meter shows 2228.19 m³
